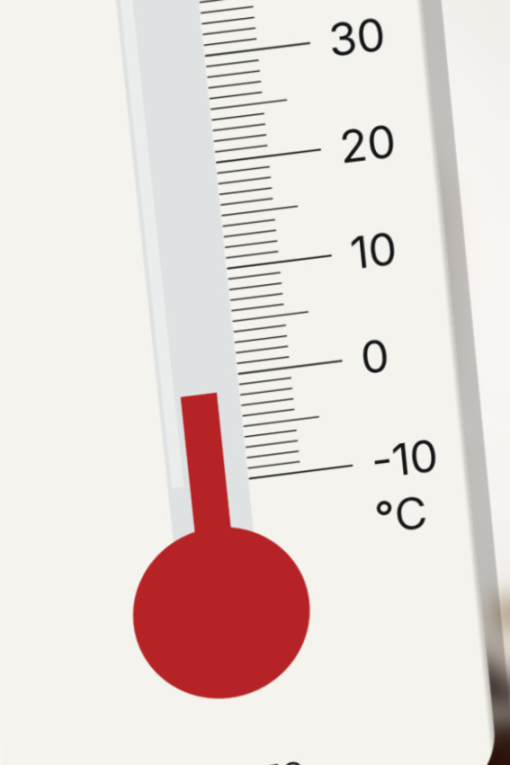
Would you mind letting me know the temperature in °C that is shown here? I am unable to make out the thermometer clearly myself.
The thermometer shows -1.5 °C
